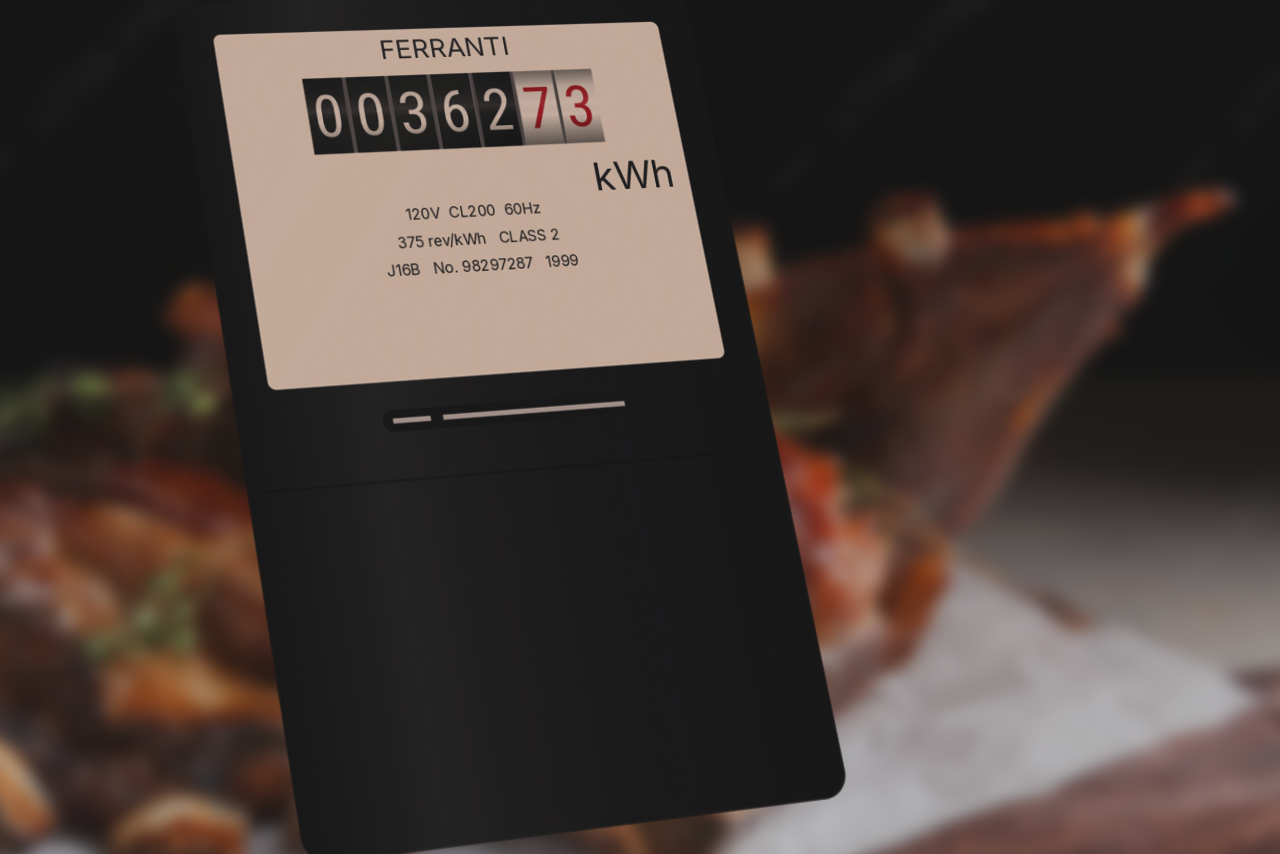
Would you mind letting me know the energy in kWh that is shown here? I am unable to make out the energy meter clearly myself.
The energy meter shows 362.73 kWh
